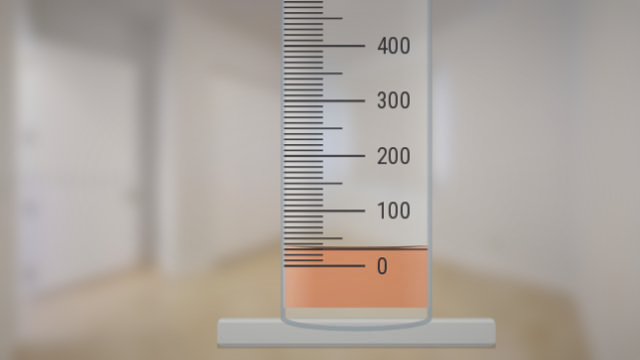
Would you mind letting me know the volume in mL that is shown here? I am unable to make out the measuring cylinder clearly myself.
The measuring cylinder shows 30 mL
